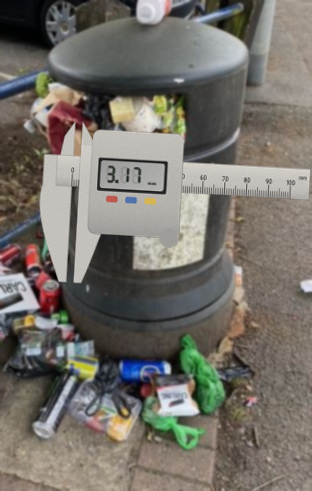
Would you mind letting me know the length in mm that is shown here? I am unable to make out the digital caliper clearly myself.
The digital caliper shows 3.17 mm
